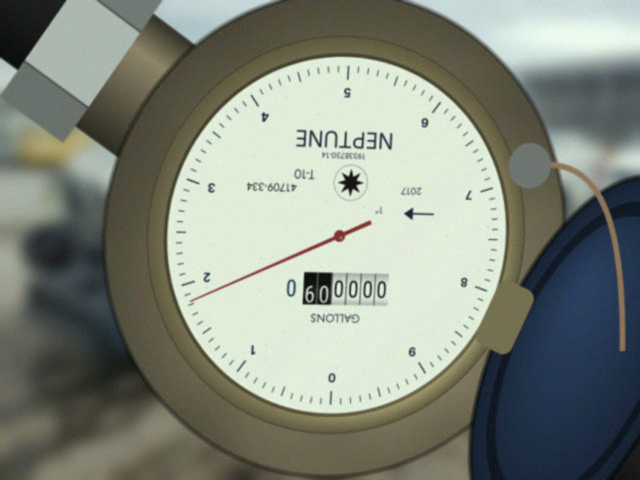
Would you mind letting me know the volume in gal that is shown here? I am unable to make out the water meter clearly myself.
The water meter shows 91.8 gal
